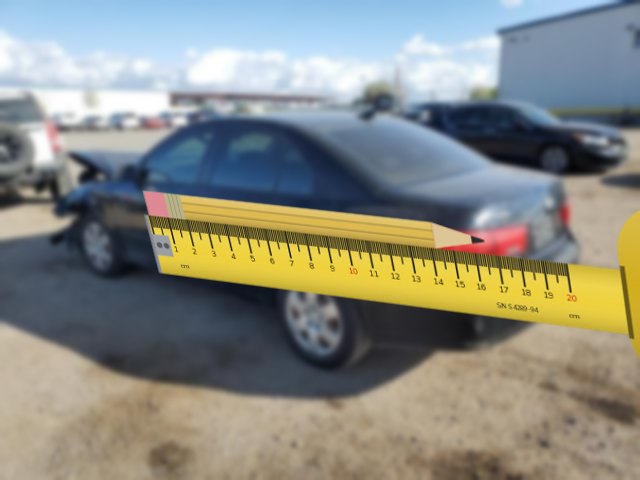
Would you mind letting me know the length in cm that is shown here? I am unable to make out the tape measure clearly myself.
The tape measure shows 16.5 cm
